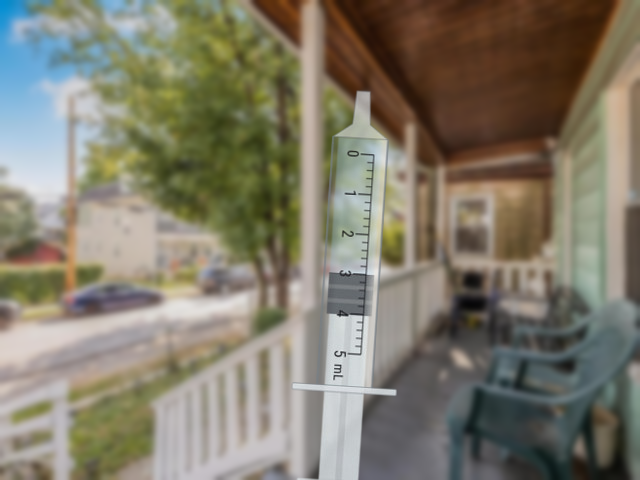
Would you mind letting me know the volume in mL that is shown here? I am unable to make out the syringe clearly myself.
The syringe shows 3 mL
